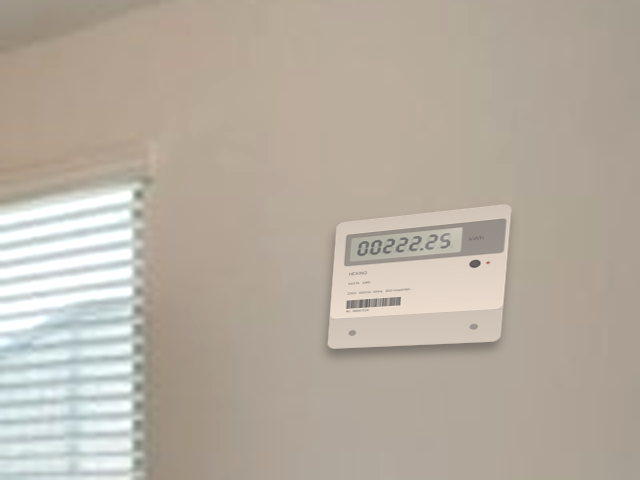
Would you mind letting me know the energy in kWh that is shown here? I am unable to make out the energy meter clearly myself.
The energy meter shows 222.25 kWh
